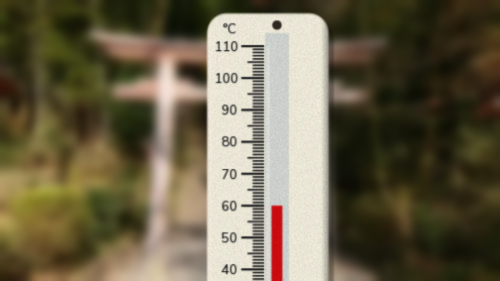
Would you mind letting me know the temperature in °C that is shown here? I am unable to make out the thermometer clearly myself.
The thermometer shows 60 °C
